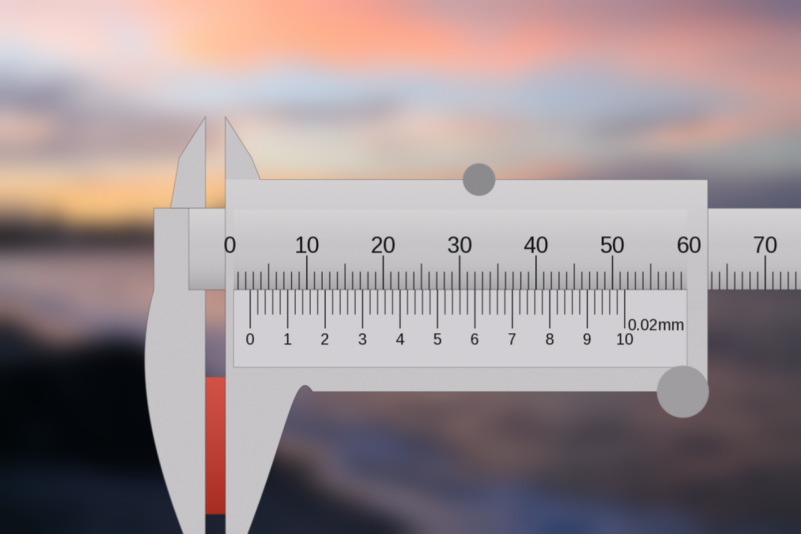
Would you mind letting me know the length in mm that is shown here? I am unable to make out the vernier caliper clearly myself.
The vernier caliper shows 2.6 mm
